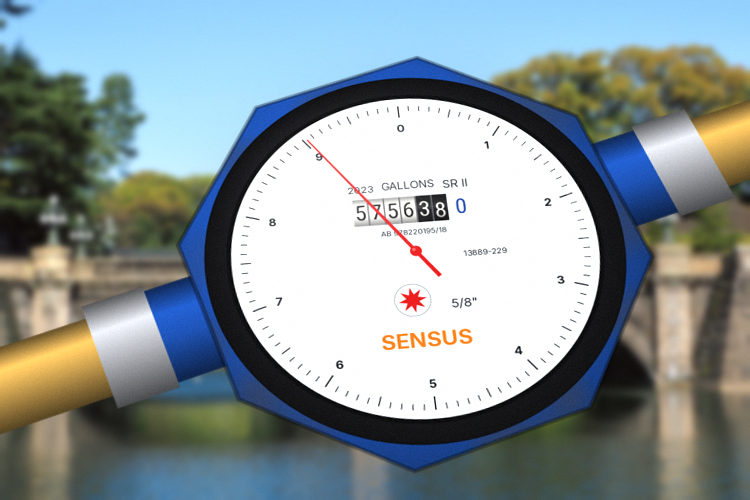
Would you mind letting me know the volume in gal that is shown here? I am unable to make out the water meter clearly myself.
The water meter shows 5756379.0 gal
